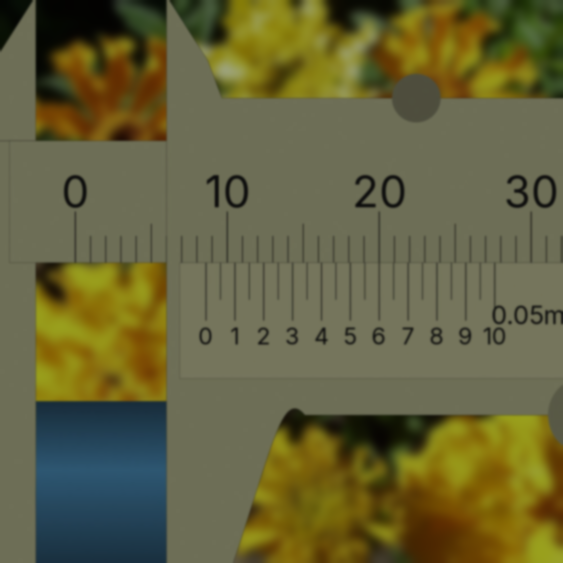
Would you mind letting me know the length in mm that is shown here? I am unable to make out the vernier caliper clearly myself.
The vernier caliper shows 8.6 mm
